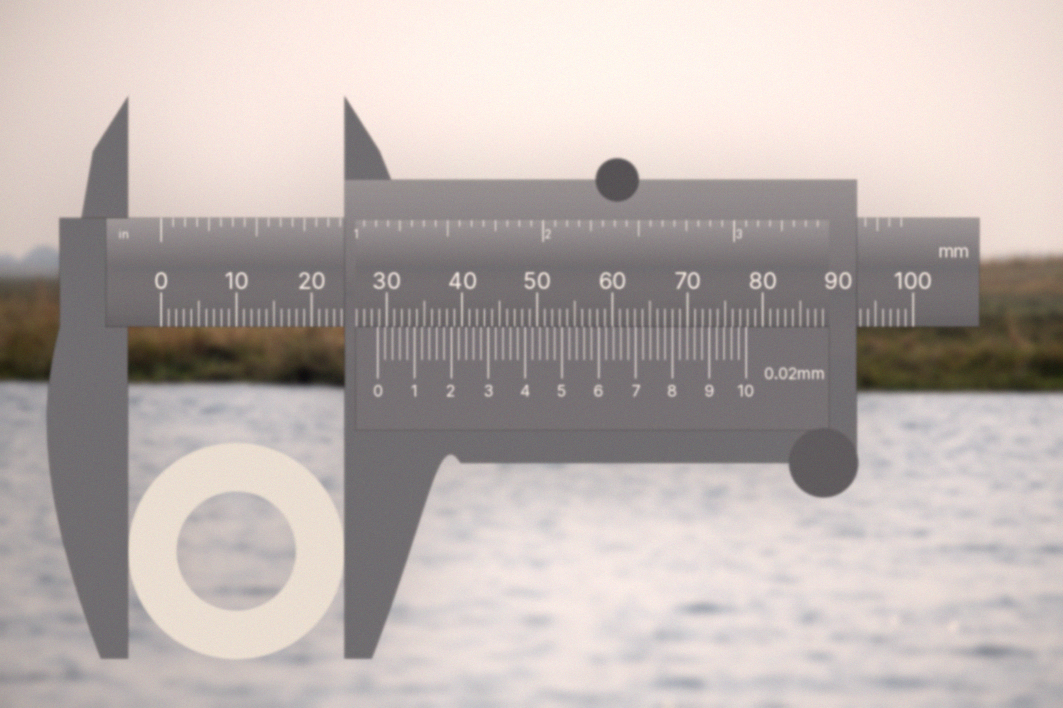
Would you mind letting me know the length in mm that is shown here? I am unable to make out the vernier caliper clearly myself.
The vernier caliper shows 28.8 mm
